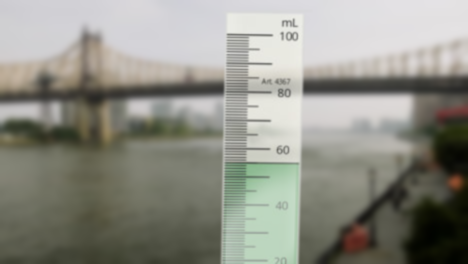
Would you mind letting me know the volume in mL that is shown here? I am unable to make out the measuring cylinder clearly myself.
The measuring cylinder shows 55 mL
